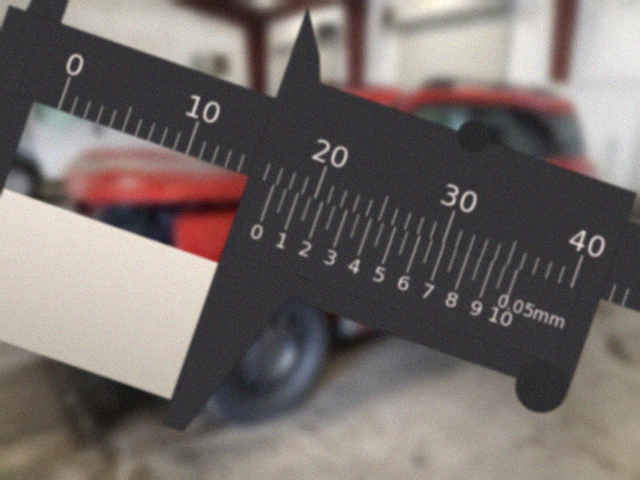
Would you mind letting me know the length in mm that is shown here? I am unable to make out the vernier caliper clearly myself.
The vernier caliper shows 16.8 mm
